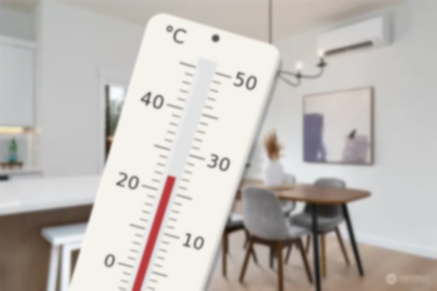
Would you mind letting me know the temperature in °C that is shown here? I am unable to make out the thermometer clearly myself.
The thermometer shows 24 °C
